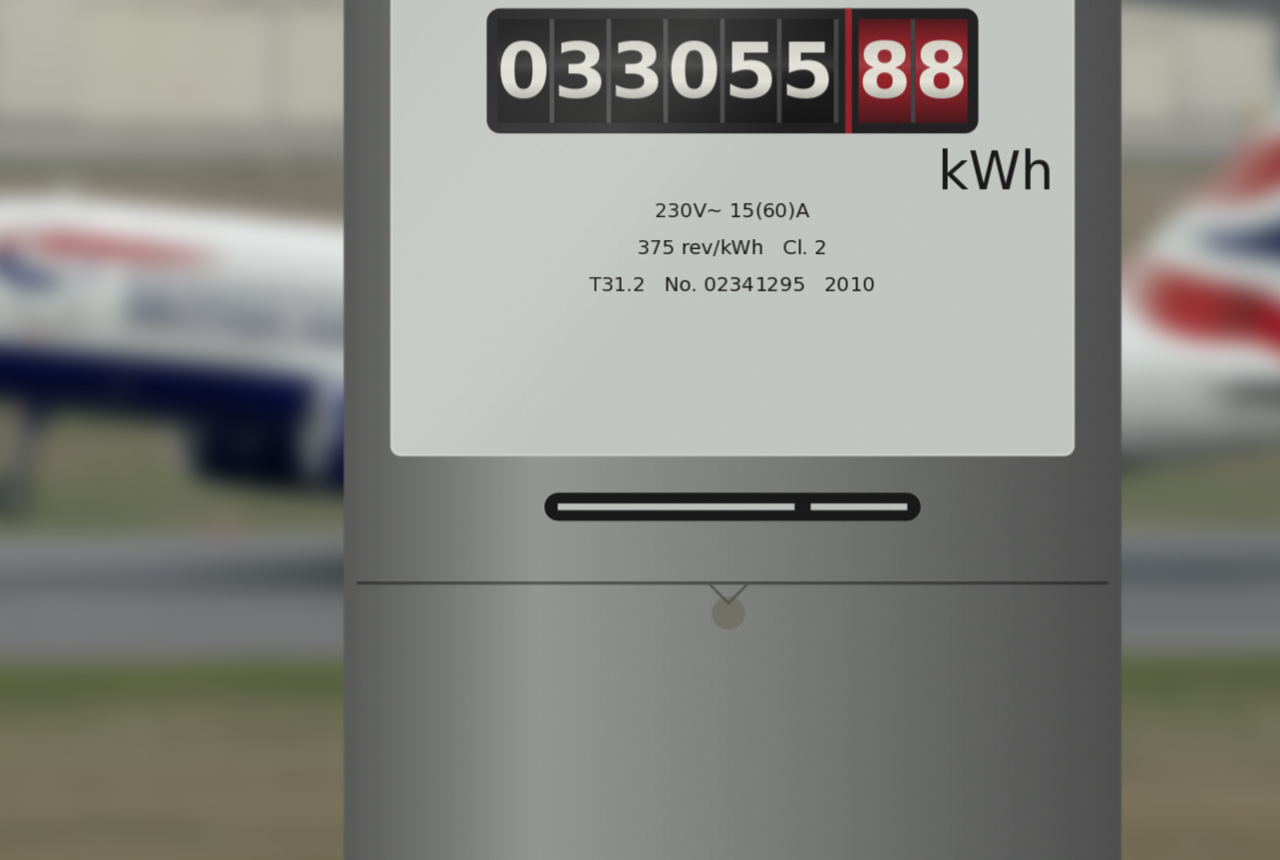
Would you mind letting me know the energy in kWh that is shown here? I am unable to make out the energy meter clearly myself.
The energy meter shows 33055.88 kWh
